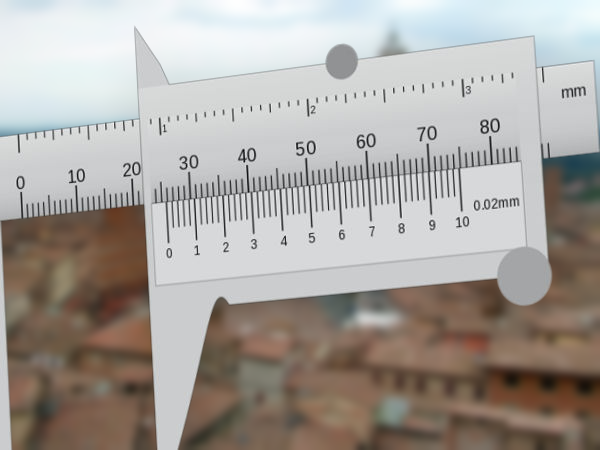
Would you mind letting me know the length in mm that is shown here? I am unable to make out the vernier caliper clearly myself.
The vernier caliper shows 25.8 mm
